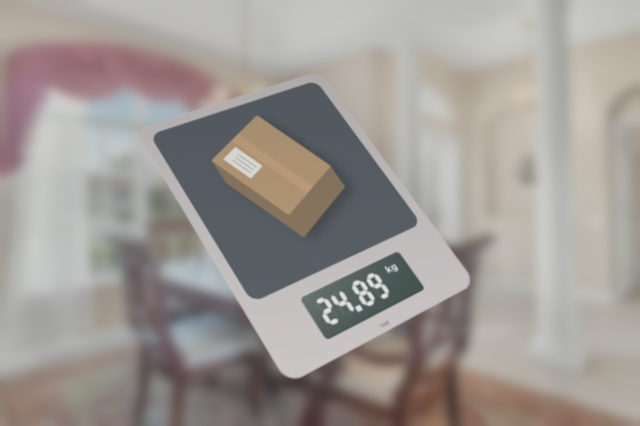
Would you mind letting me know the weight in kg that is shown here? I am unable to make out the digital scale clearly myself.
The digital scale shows 24.89 kg
